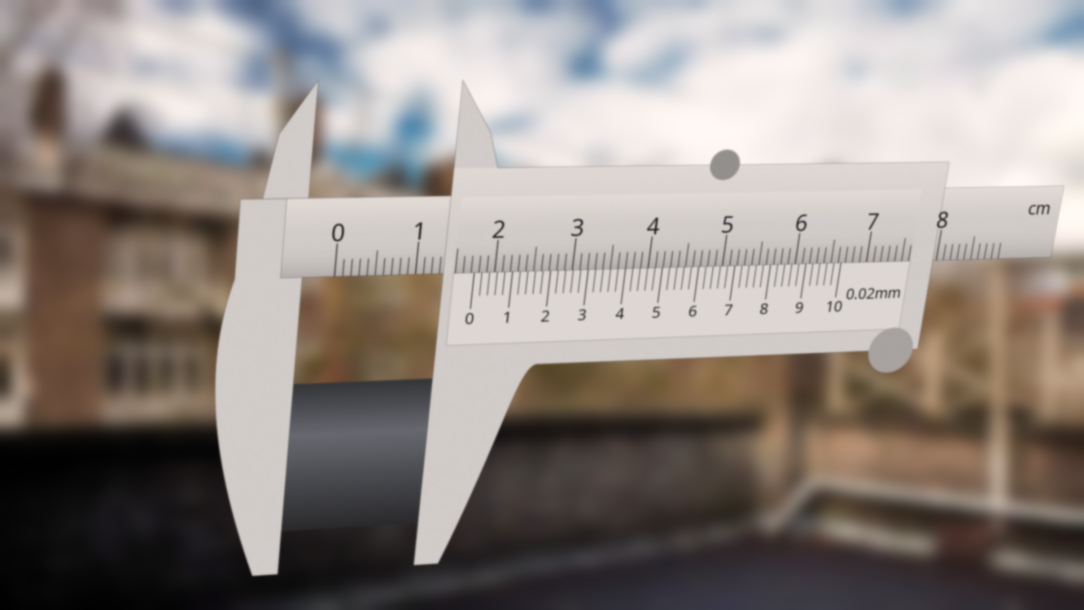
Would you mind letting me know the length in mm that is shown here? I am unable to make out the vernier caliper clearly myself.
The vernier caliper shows 17.4 mm
